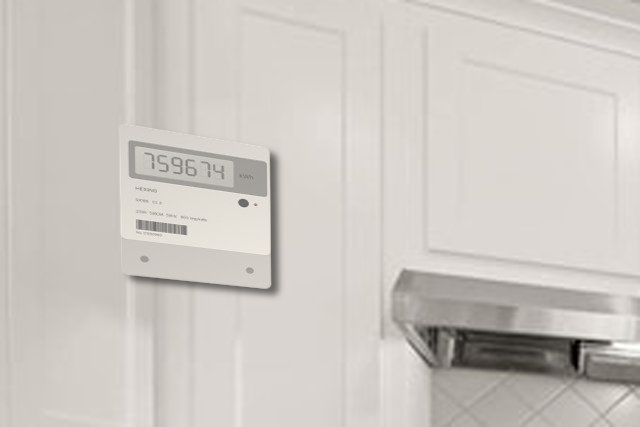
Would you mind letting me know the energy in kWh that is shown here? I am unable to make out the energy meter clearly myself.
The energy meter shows 759674 kWh
